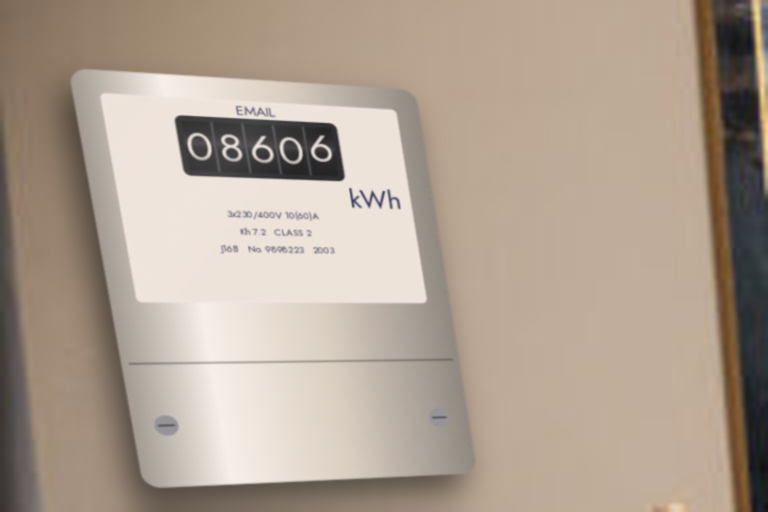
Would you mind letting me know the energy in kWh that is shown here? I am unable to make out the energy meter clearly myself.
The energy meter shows 8606 kWh
